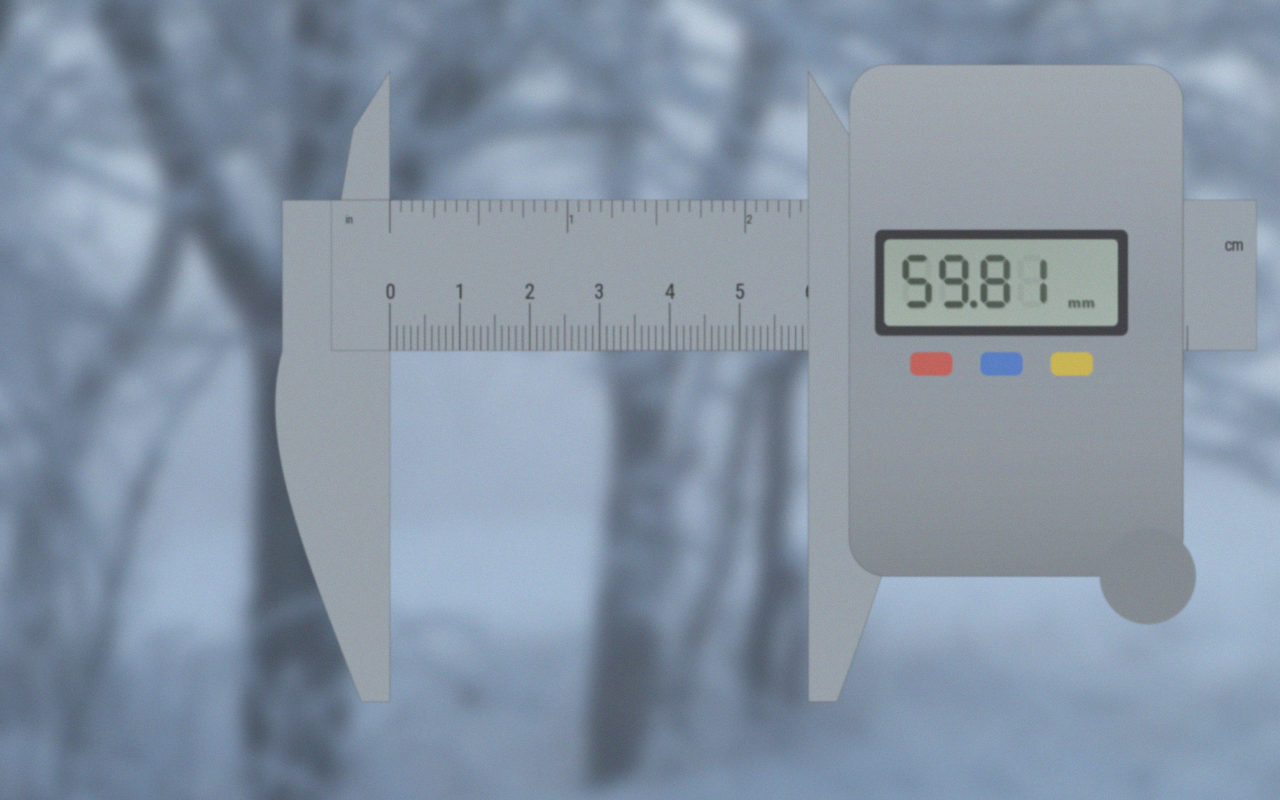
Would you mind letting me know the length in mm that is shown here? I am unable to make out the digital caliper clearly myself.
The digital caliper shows 59.81 mm
